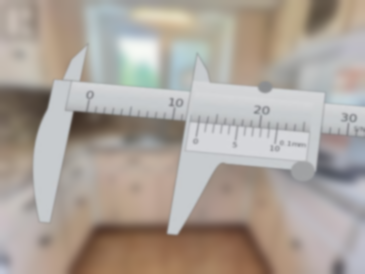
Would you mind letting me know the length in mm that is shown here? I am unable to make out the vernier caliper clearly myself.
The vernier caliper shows 13.0 mm
